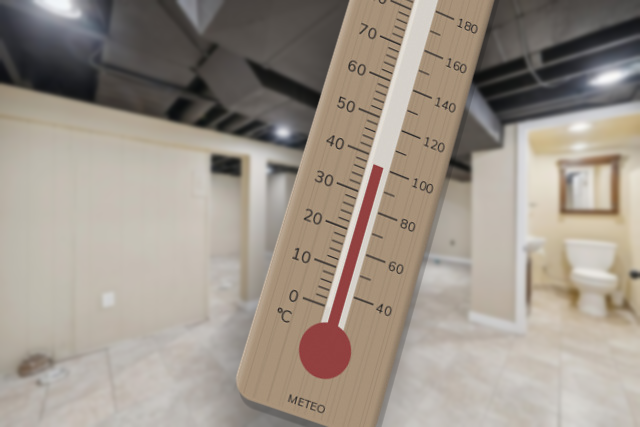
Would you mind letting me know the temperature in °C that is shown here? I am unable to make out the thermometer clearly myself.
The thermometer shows 38 °C
